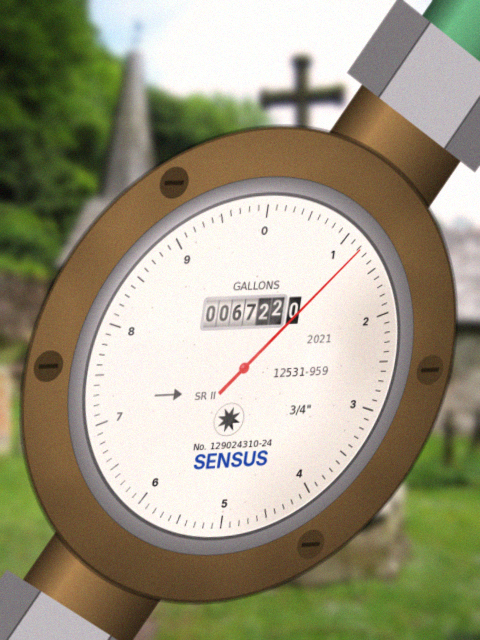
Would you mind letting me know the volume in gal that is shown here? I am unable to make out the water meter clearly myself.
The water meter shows 67221.2 gal
